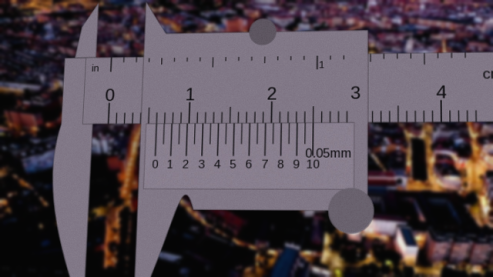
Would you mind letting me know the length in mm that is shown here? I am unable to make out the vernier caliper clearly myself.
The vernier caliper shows 6.0 mm
